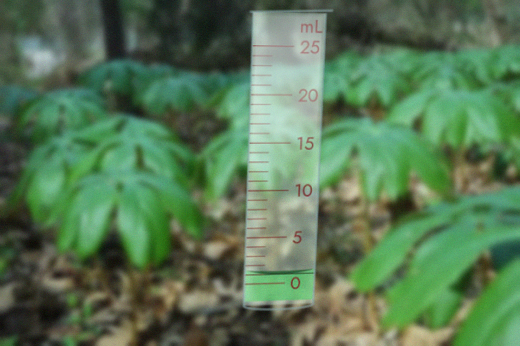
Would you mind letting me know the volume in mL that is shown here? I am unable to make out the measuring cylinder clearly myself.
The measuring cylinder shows 1 mL
